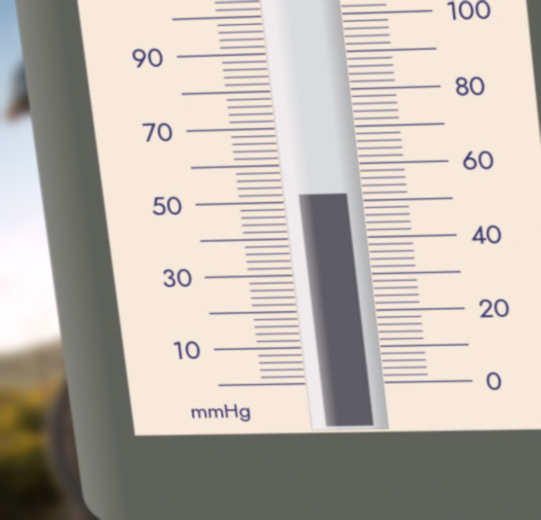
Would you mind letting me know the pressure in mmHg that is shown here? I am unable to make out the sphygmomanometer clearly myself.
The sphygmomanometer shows 52 mmHg
